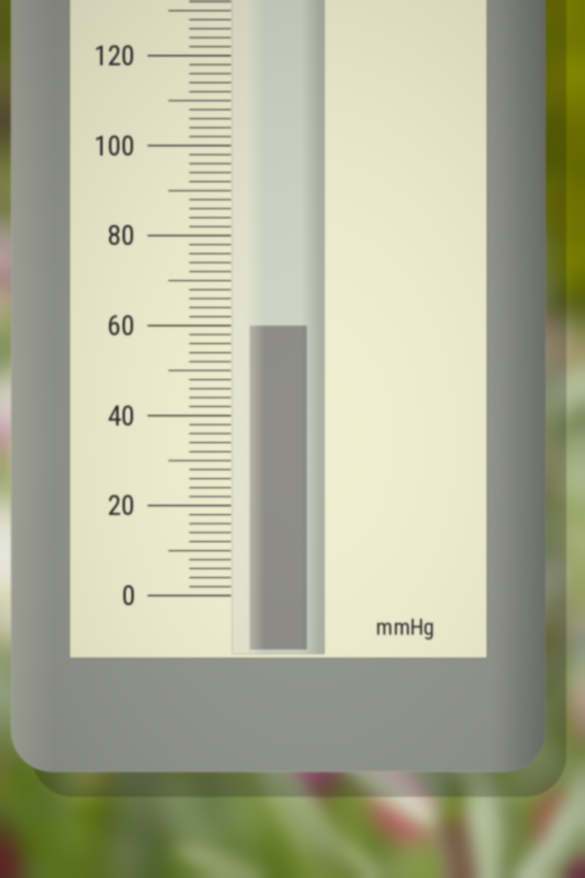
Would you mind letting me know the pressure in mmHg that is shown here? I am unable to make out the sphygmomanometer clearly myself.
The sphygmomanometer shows 60 mmHg
